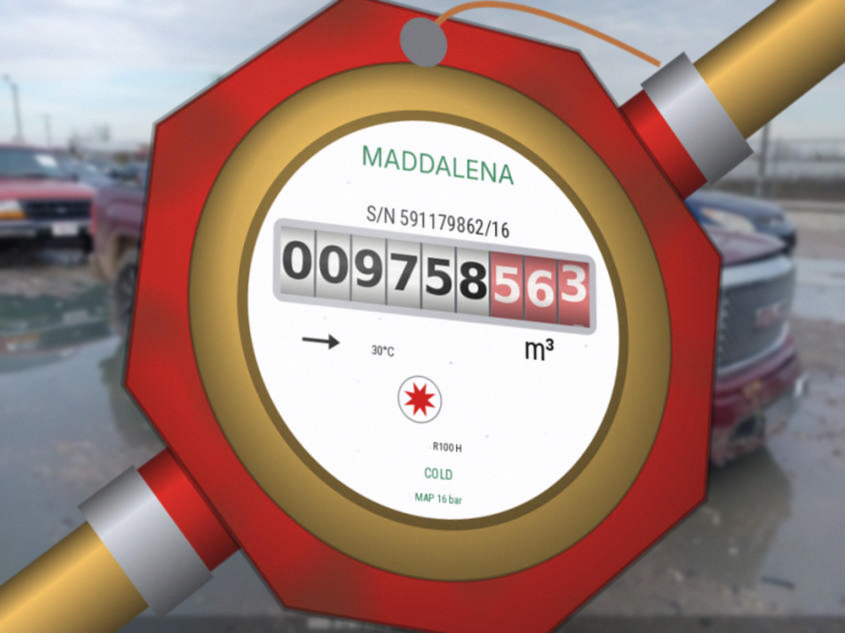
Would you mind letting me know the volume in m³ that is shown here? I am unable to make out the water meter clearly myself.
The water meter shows 9758.563 m³
